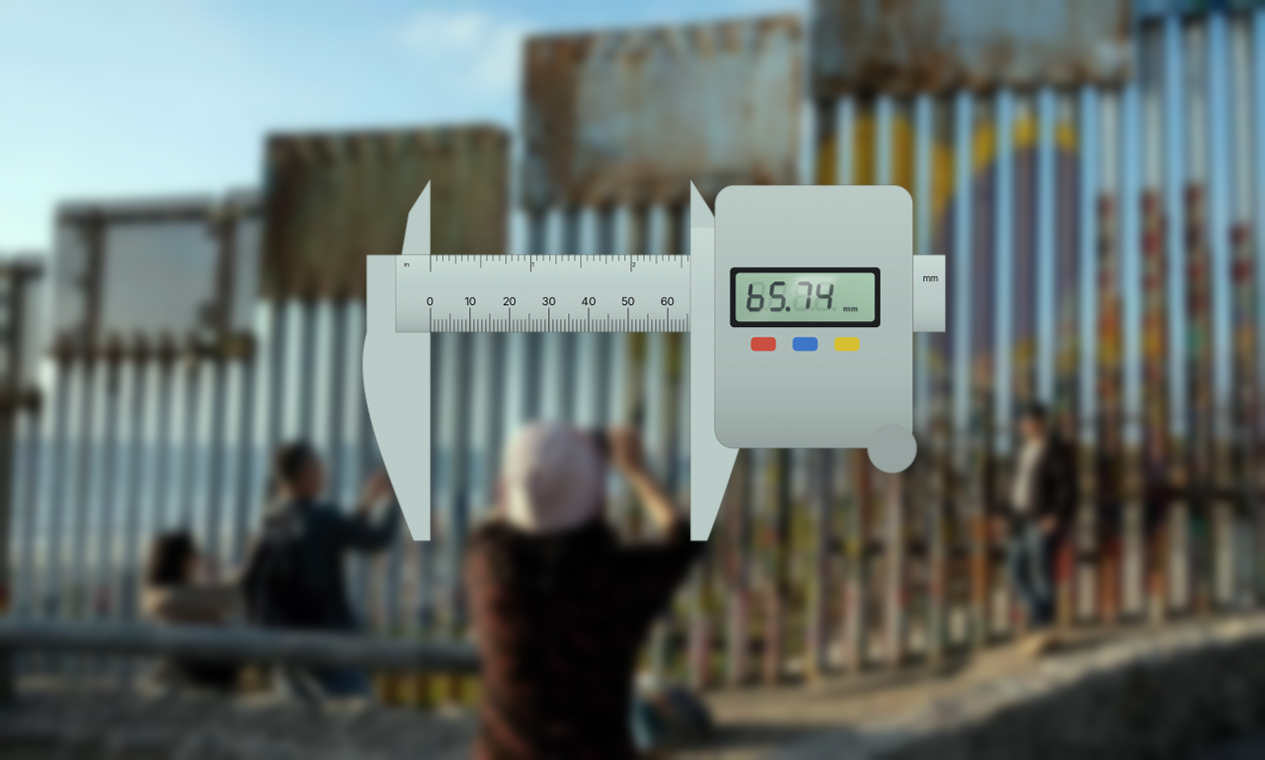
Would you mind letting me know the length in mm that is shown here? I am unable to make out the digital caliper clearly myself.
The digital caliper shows 65.74 mm
